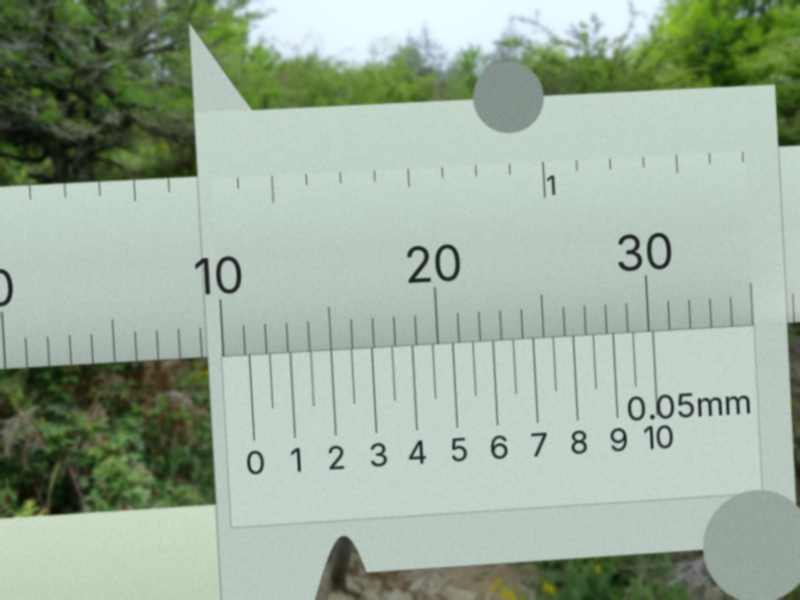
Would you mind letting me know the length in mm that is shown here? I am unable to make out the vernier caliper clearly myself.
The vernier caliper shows 11.2 mm
